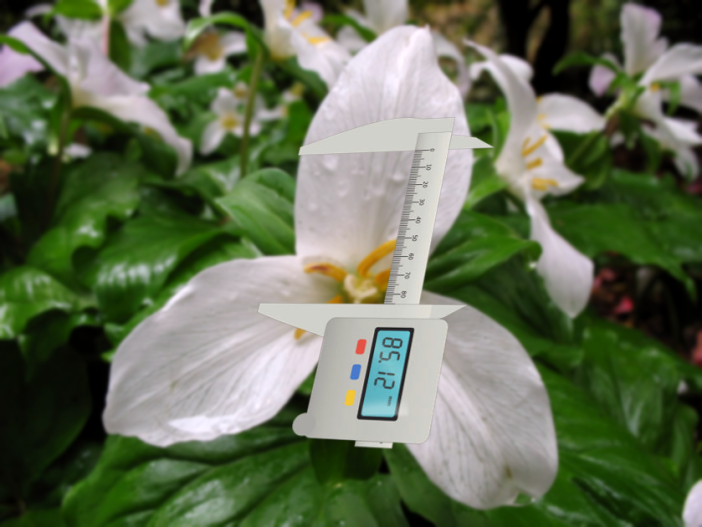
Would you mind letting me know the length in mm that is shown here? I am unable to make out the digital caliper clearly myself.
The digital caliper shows 85.12 mm
